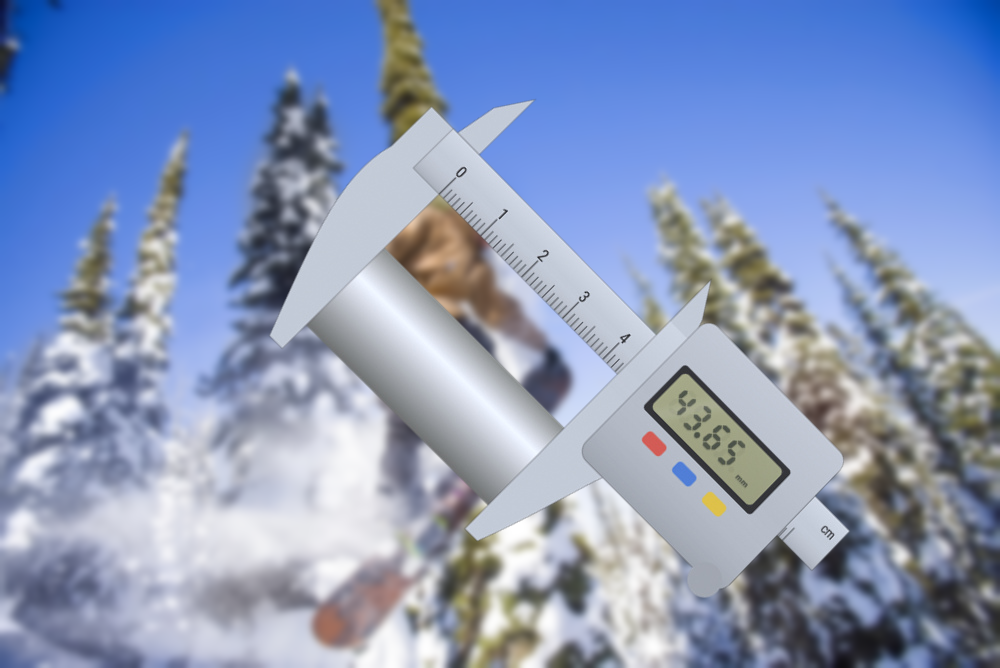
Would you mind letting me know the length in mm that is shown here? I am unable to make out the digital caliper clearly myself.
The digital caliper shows 43.65 mm
